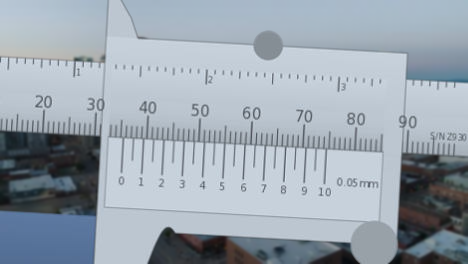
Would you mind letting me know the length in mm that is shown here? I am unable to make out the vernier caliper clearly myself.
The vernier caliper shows 35.5 mm
